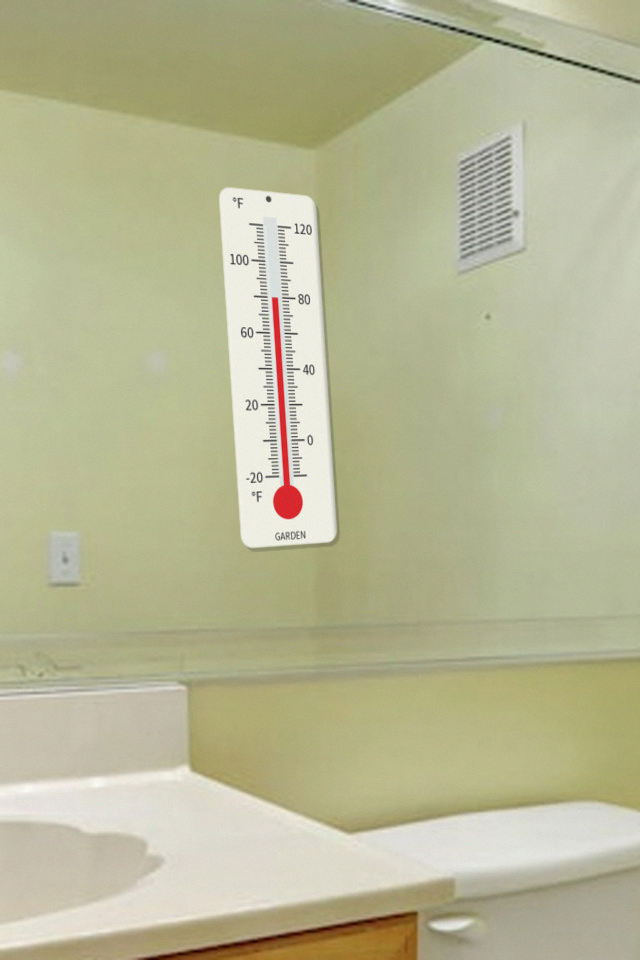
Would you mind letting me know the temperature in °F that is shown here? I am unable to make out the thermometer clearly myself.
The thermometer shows 80 °F
